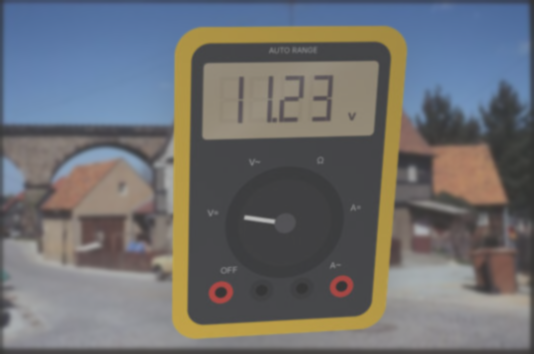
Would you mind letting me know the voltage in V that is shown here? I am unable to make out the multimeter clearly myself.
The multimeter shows 11.23 V
